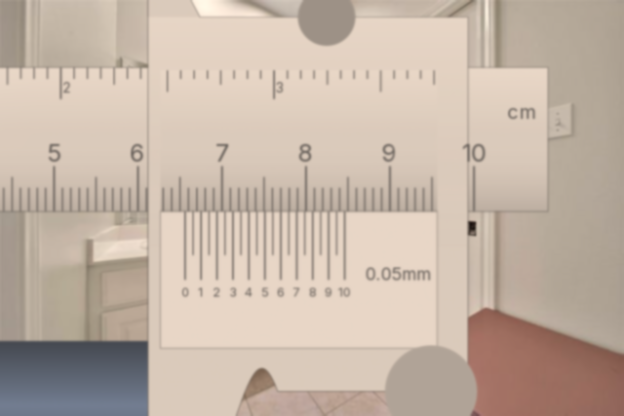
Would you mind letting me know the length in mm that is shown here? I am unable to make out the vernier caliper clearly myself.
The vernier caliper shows 65.6 mm
